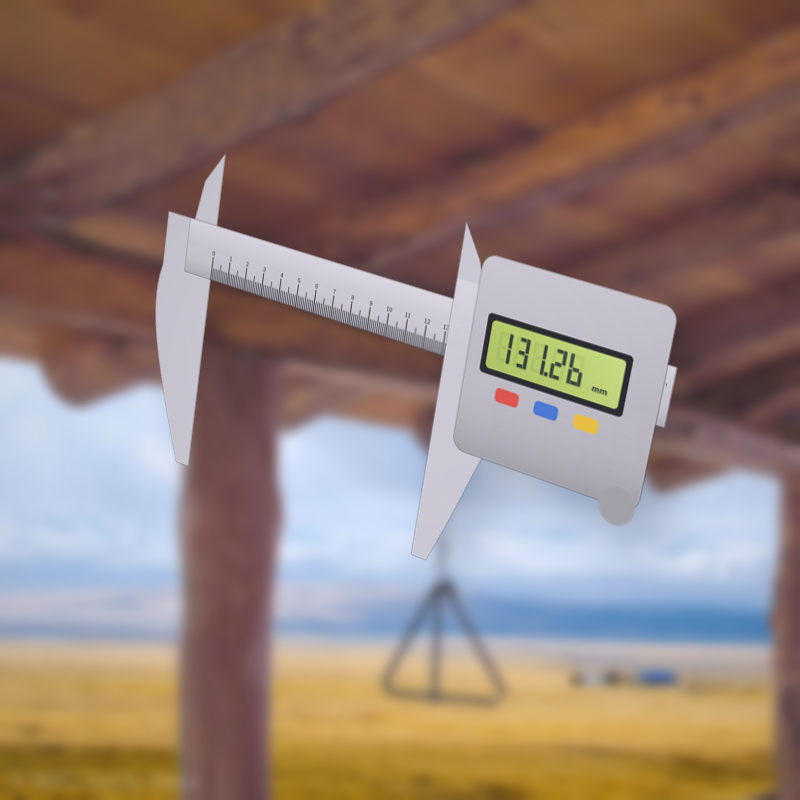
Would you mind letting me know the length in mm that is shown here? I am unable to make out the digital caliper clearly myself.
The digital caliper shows 131.26 mm
